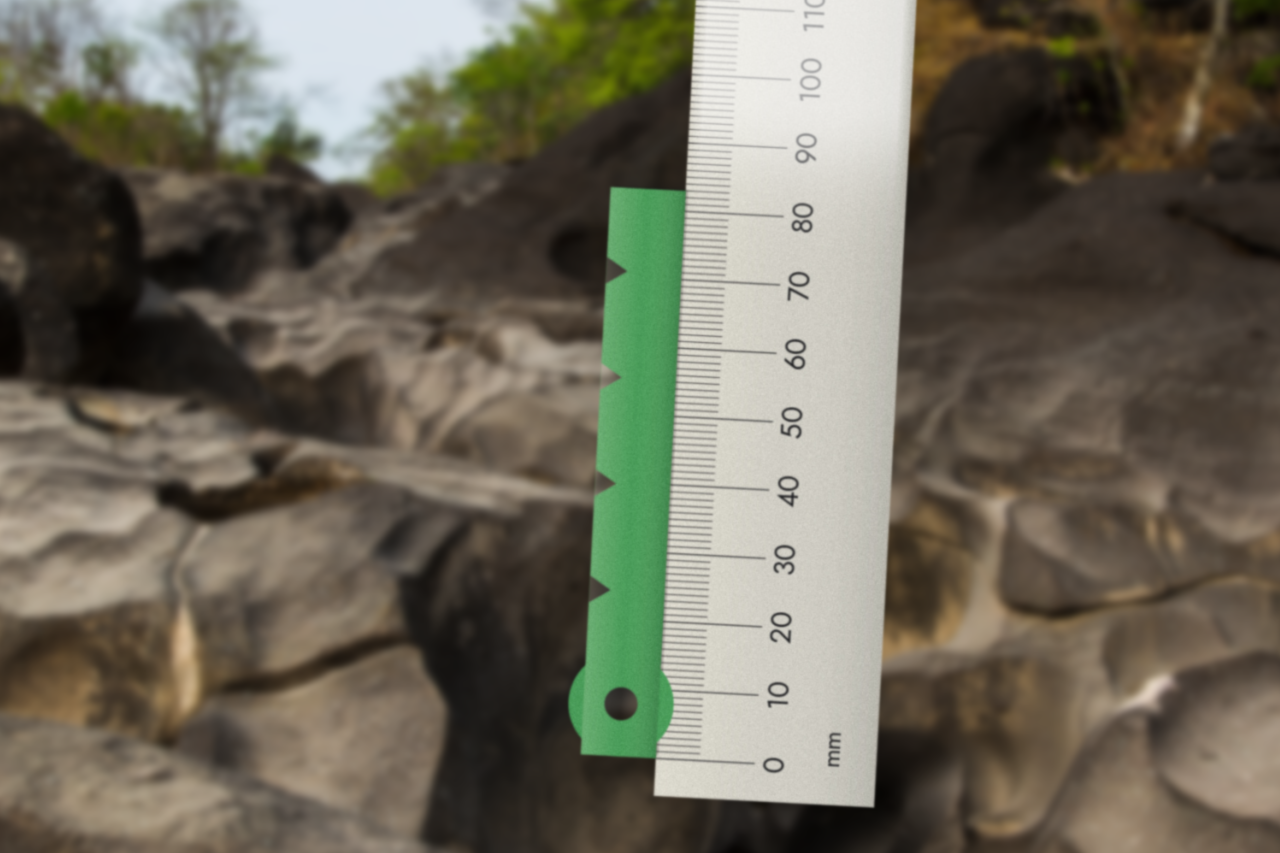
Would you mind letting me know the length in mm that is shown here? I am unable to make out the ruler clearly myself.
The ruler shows 83 mm
